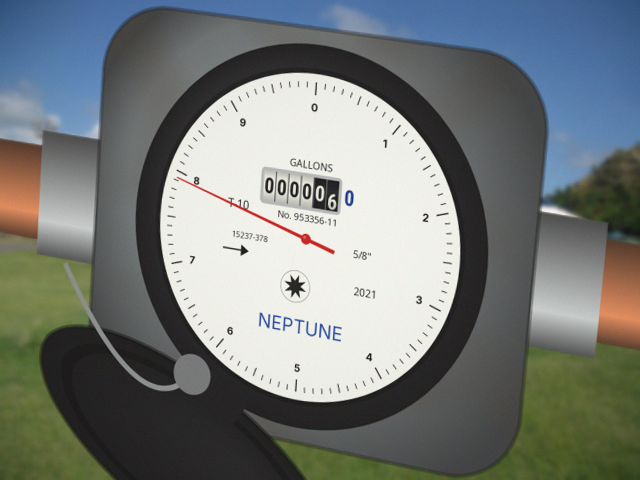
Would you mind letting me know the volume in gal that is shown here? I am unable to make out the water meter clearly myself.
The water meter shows 57.9 gal
